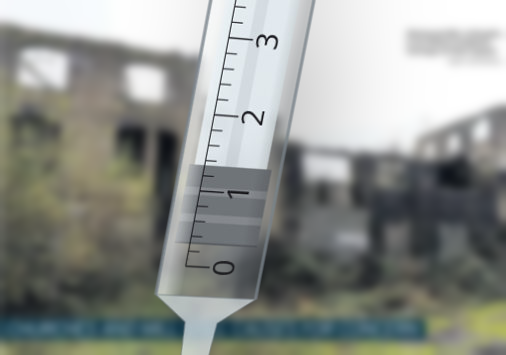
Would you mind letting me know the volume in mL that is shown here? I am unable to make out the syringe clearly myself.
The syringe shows 0.3 mL
